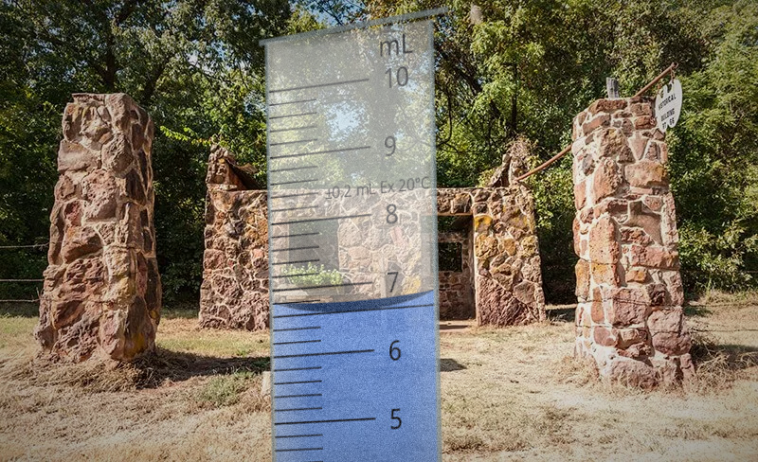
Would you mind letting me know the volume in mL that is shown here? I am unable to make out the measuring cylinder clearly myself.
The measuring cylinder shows 6.6 mL
